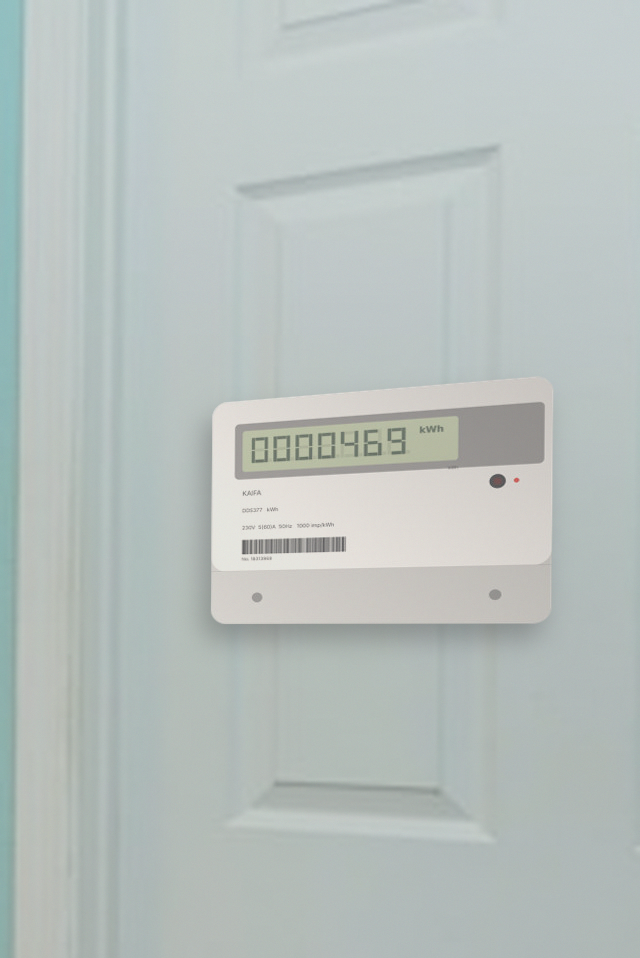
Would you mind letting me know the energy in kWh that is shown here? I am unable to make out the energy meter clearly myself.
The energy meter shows 469 kWh
